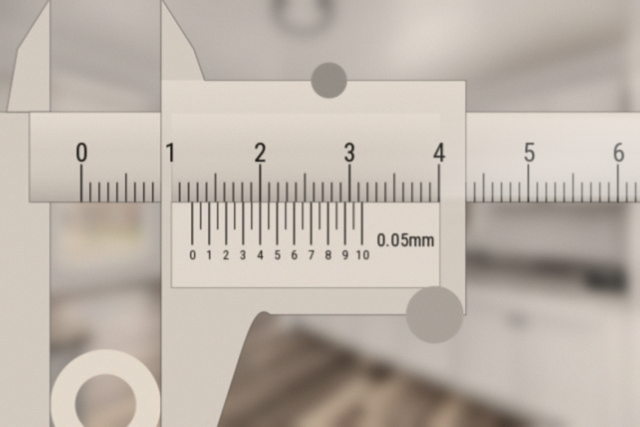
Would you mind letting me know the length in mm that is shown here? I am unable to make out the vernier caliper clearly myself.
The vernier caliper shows 12.4 mm
